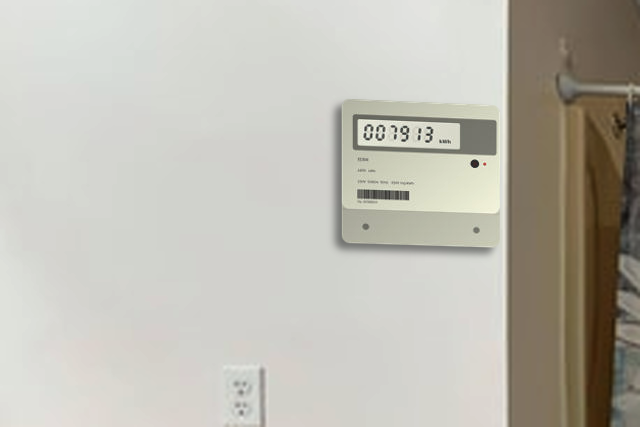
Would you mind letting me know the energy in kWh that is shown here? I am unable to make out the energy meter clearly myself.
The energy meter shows 7913 kWh
